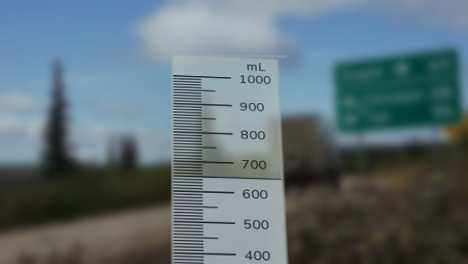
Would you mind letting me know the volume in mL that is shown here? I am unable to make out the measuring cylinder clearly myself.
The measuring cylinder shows 650 mL
